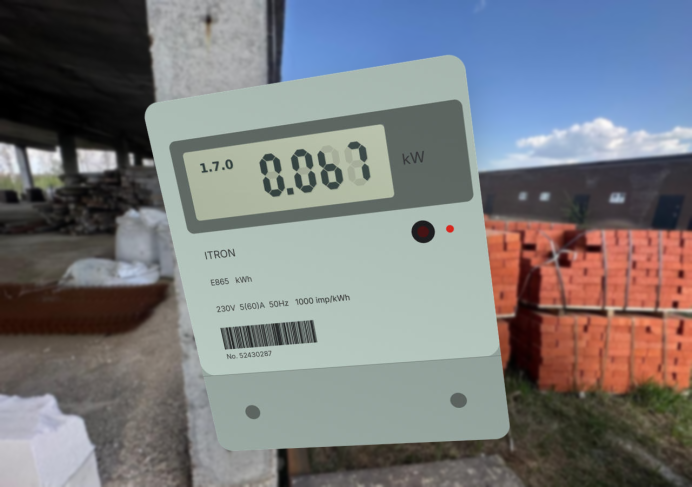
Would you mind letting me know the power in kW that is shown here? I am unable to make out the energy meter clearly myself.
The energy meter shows 0.067 kW
